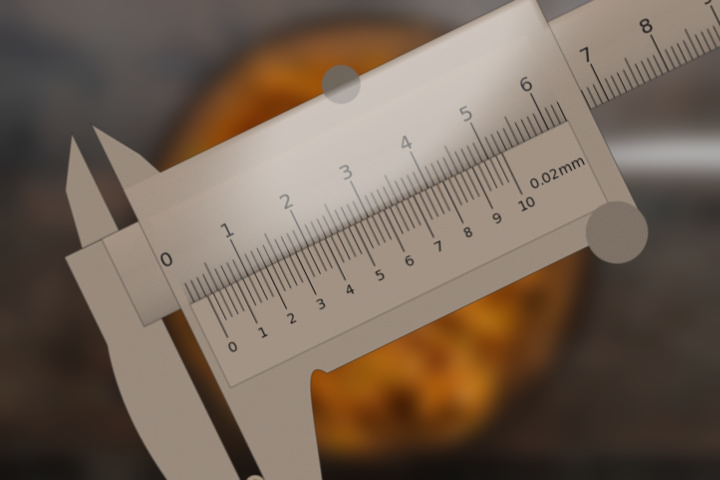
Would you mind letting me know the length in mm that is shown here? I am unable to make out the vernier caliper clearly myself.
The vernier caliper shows 3.2 mm
